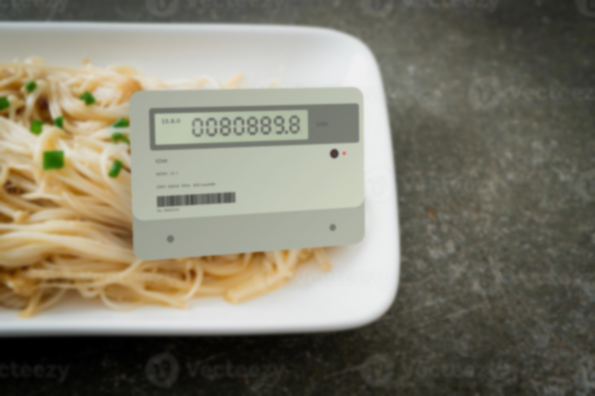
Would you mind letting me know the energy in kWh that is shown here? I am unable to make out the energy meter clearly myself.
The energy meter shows 80889.8 kWh
